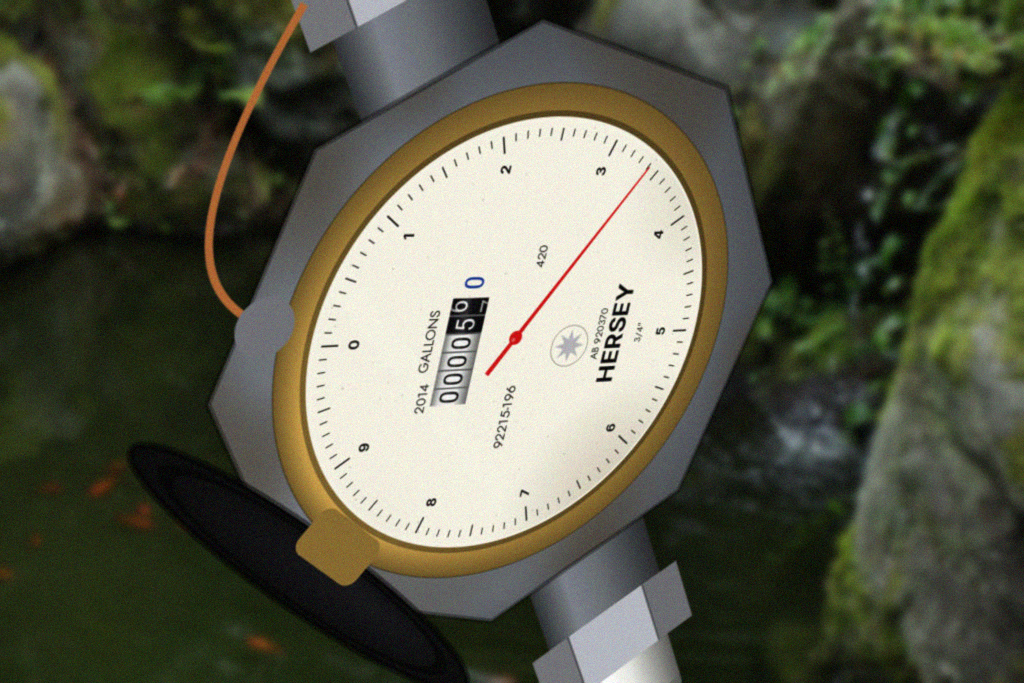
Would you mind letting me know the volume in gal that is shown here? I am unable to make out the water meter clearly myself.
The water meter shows 563.4 gal
